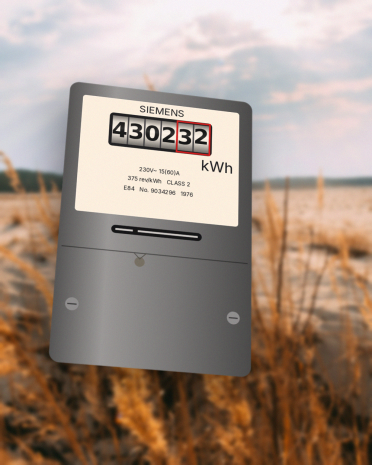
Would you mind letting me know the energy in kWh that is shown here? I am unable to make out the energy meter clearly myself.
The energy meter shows 4302.32 kWh
